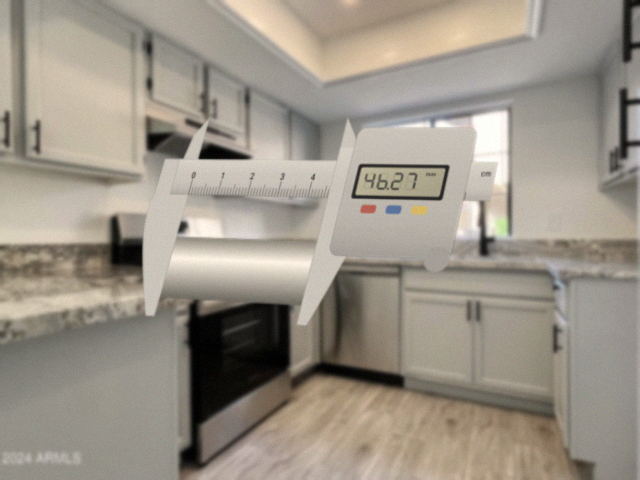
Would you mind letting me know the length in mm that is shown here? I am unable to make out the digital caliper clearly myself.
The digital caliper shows 46.27 mm
